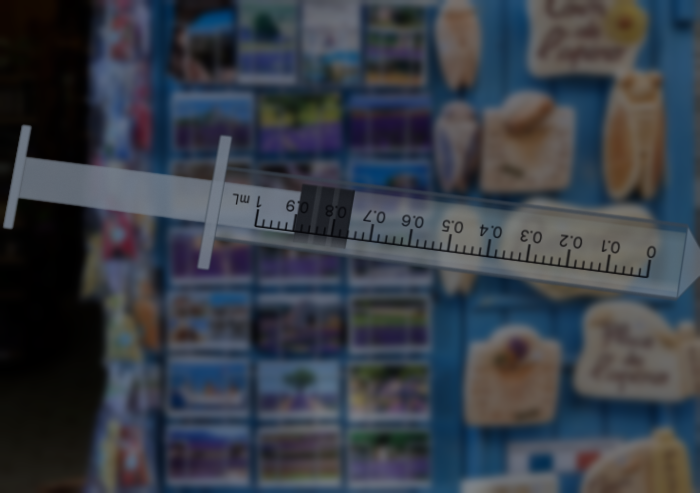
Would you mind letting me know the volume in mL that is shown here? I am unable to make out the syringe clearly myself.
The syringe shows 0.76 mL
